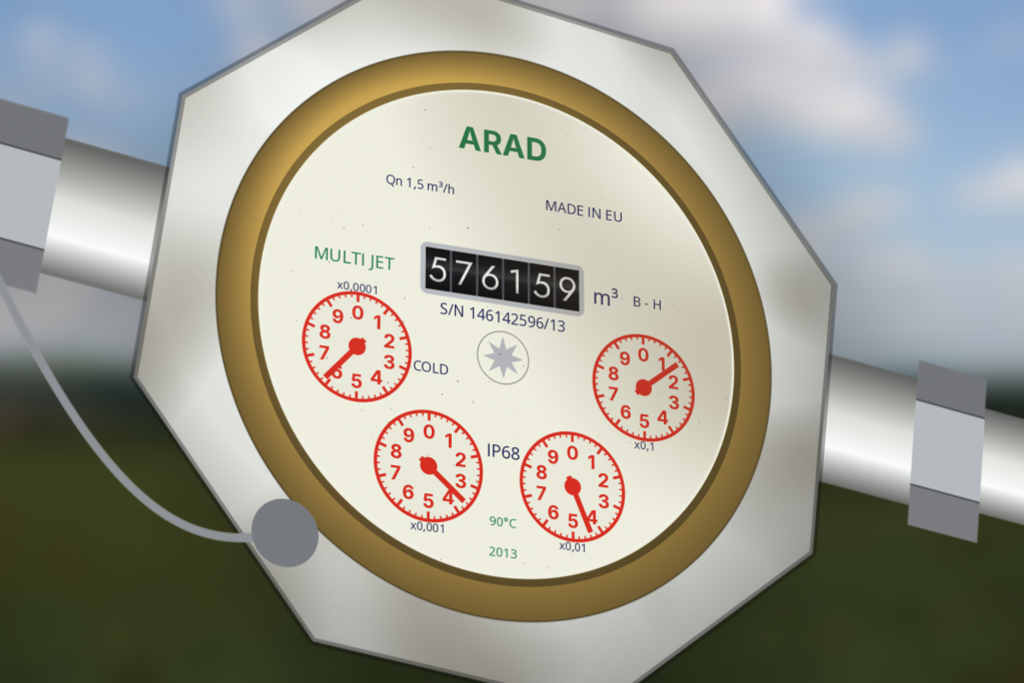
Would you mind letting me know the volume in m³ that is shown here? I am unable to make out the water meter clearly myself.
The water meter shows 576159.1436 m³
